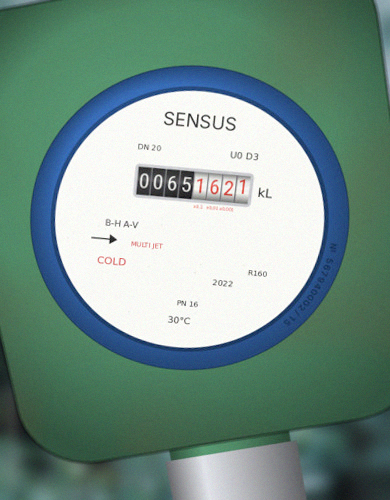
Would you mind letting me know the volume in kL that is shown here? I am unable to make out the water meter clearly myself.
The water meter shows 65.1621 kL
